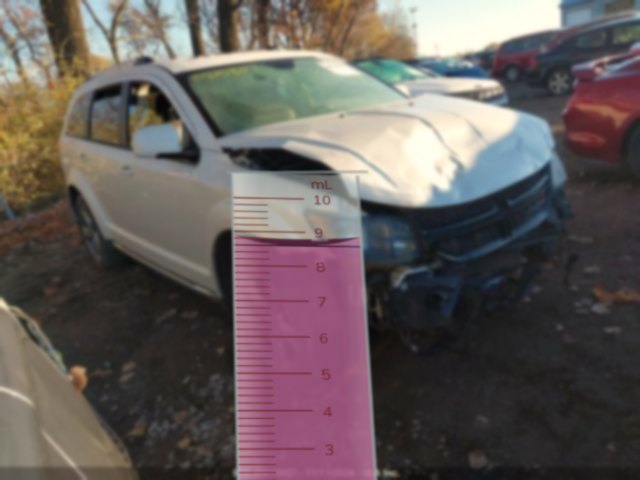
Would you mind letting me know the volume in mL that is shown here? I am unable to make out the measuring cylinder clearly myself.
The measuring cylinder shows 8.6 mL
